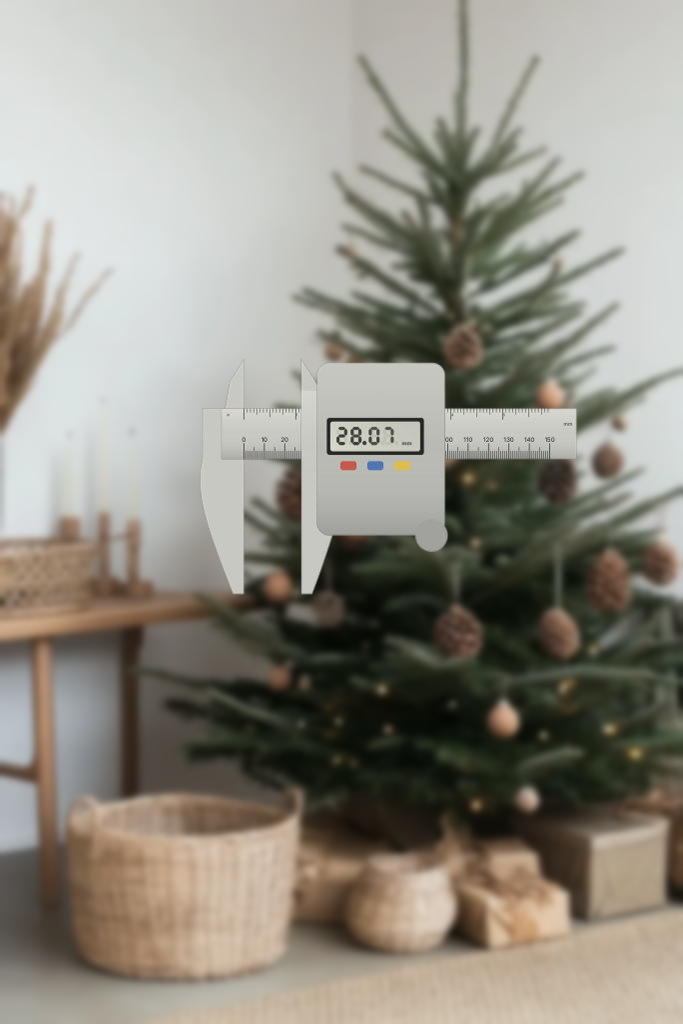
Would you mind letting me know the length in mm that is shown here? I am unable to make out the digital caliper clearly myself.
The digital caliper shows 28.07 mm
